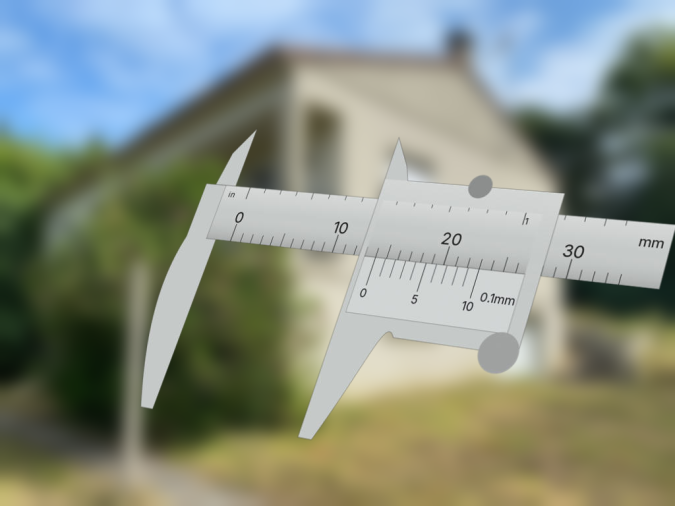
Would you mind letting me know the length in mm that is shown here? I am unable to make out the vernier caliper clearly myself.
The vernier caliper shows 14.0 mm
